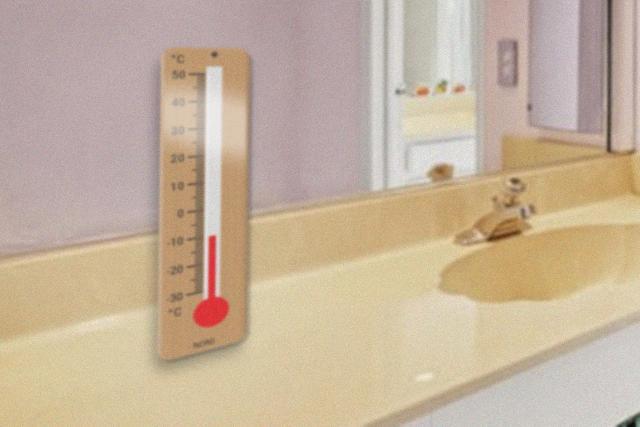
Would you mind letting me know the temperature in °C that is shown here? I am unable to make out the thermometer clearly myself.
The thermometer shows -10 °C
